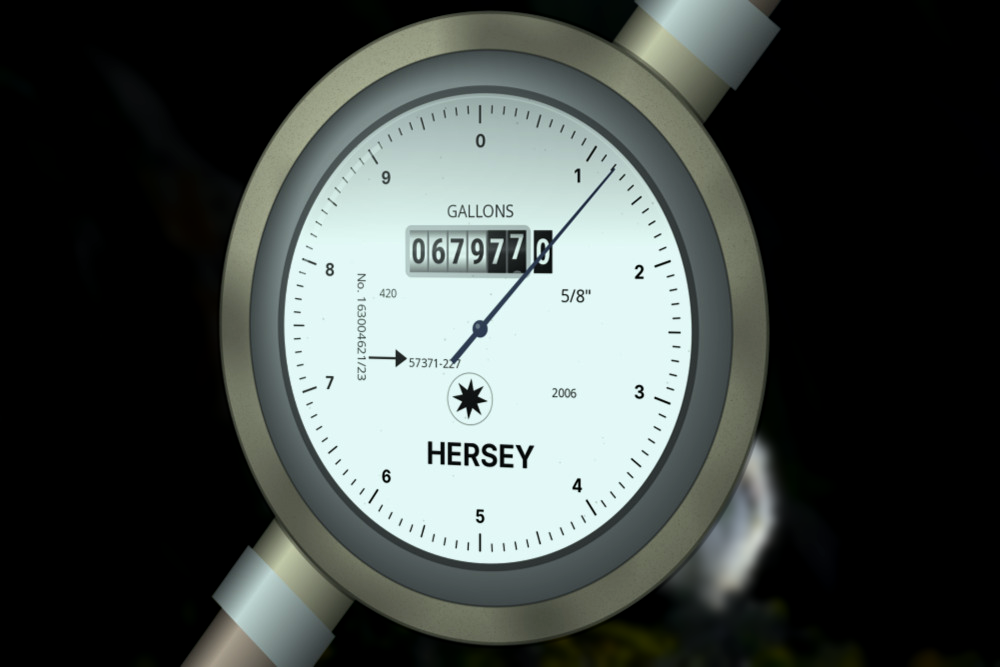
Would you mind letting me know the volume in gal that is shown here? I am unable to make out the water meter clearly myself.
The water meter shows 679771.2 gal
